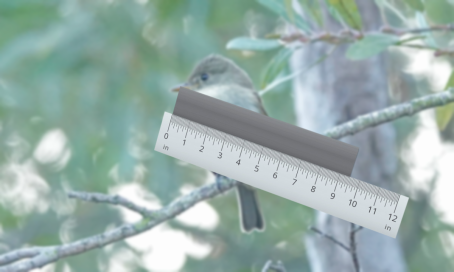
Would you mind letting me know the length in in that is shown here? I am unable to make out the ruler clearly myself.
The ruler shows 9.5 in
